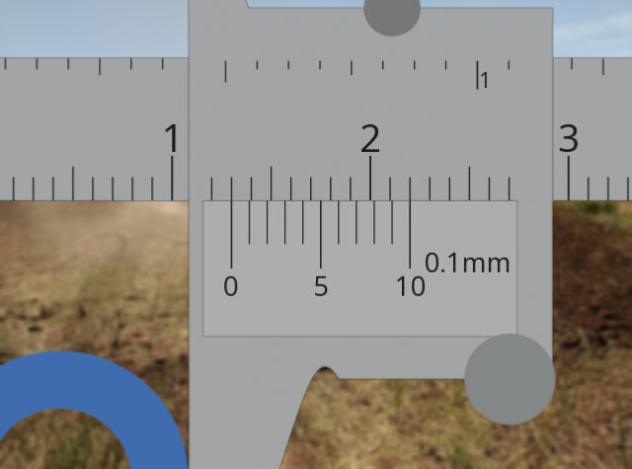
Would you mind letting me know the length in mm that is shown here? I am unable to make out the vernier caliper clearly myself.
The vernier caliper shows 13.0 mm
